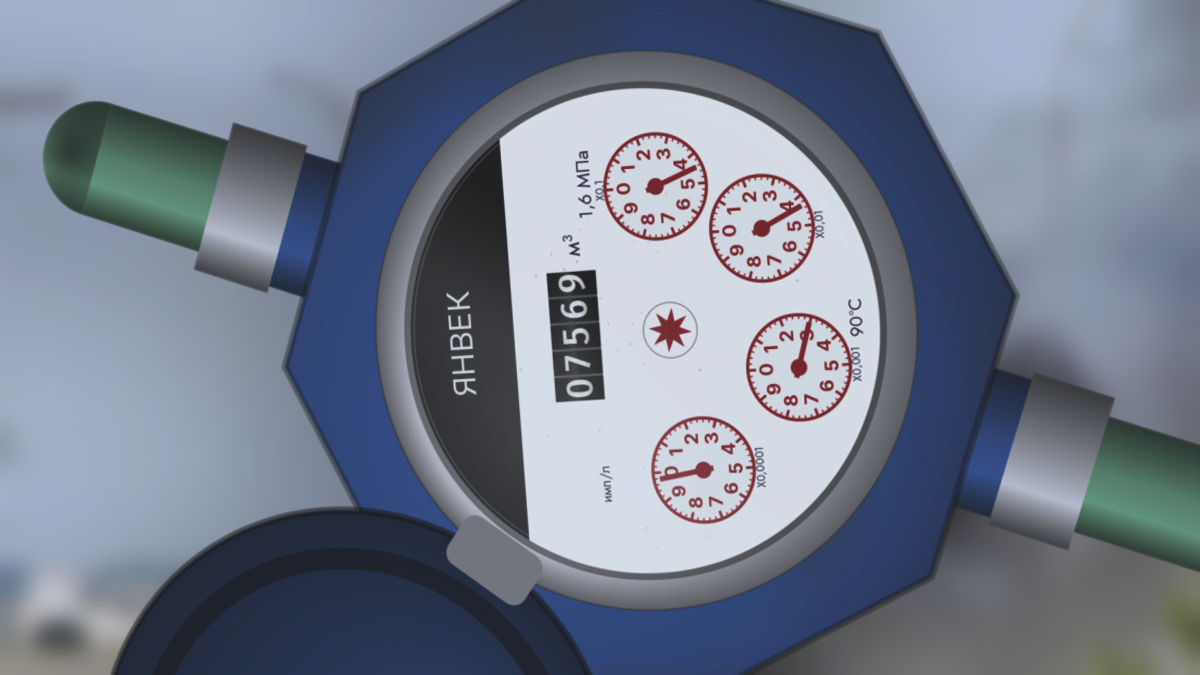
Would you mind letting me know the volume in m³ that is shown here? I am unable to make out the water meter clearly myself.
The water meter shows 7569.4429 m³
